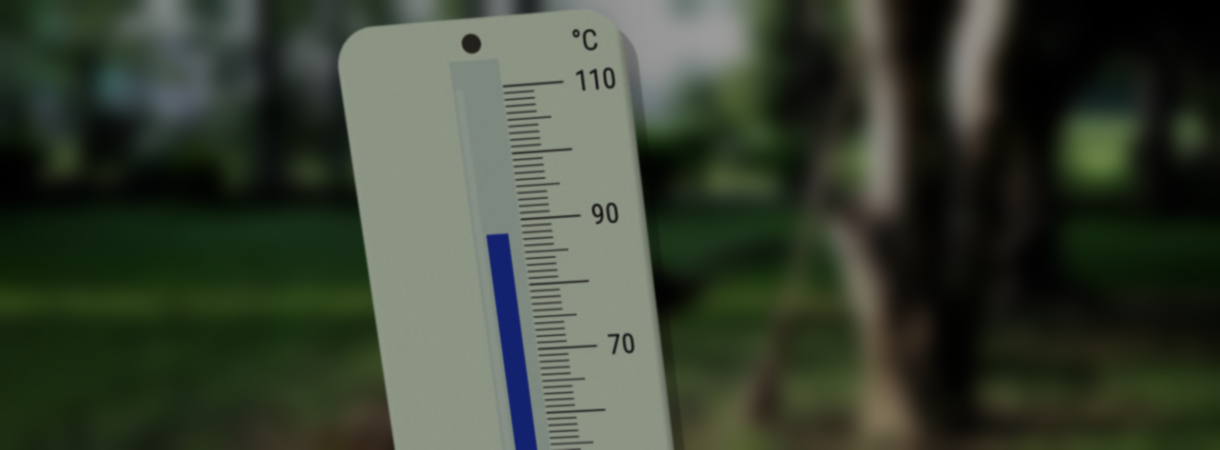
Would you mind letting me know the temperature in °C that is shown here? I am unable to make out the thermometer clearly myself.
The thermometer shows 88 °C
